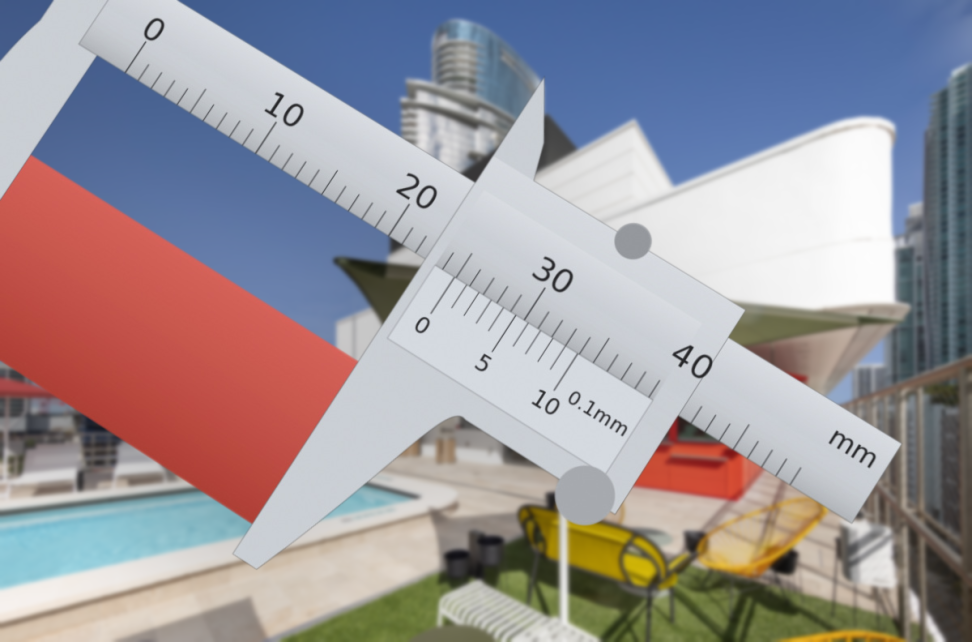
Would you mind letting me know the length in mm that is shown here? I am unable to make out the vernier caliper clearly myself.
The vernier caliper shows 24.9 mm
